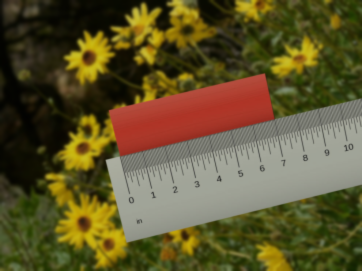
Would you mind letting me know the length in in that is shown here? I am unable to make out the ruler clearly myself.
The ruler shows 7 in
